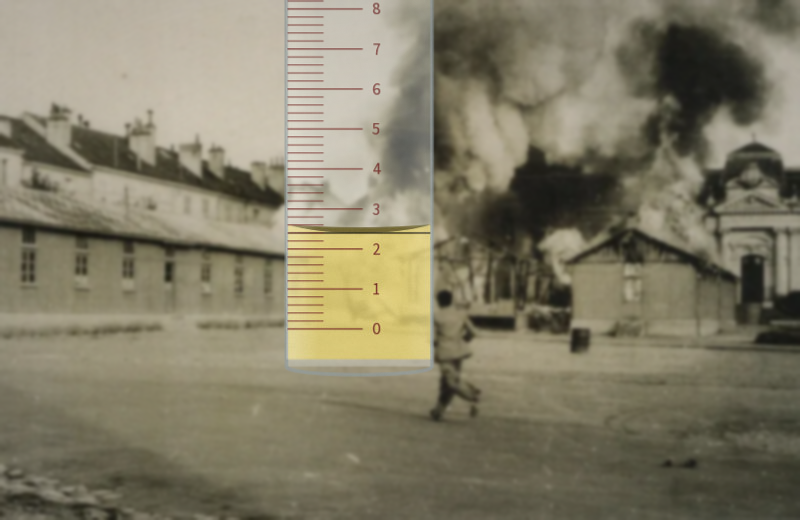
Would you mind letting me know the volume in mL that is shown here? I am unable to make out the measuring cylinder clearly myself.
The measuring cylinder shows 2.4 mL
